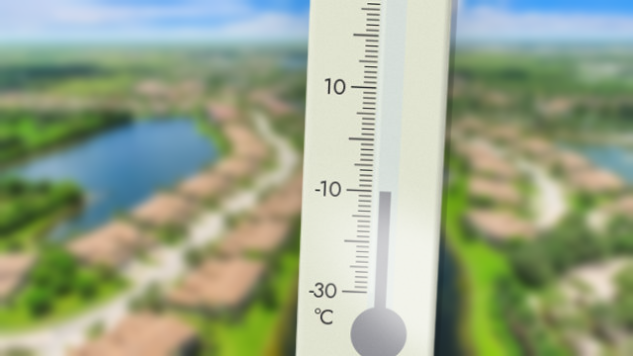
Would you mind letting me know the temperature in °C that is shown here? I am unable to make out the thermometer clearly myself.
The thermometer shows -10 °C
